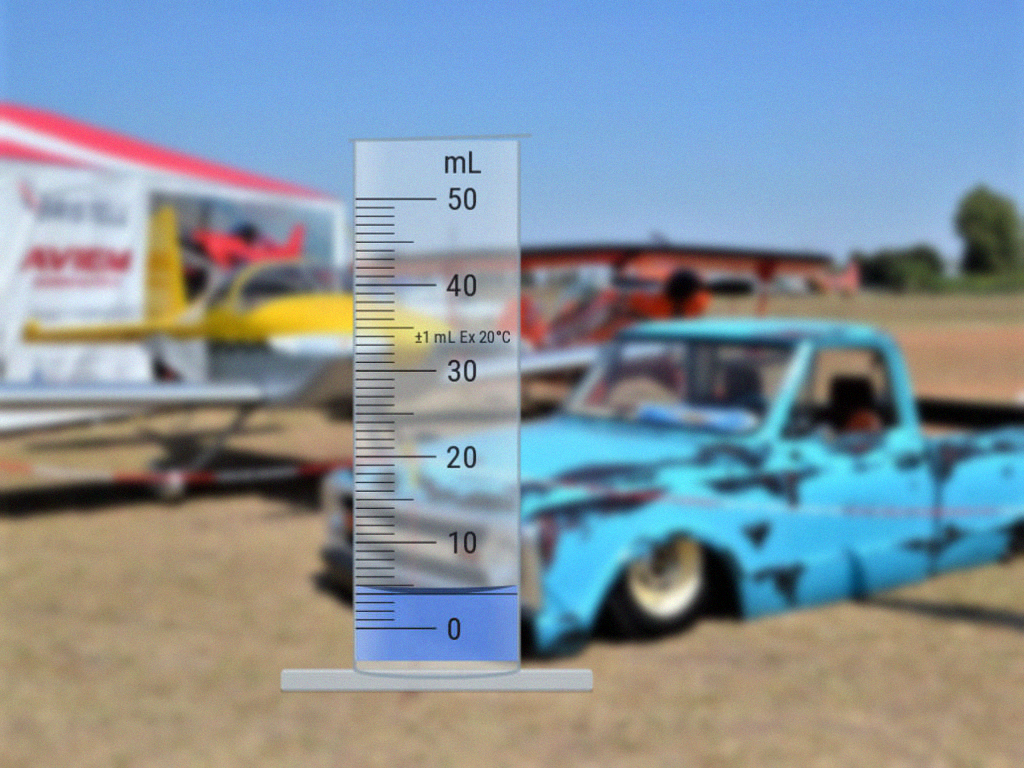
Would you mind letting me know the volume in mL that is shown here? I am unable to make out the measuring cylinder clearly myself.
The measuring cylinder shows 4 mL
